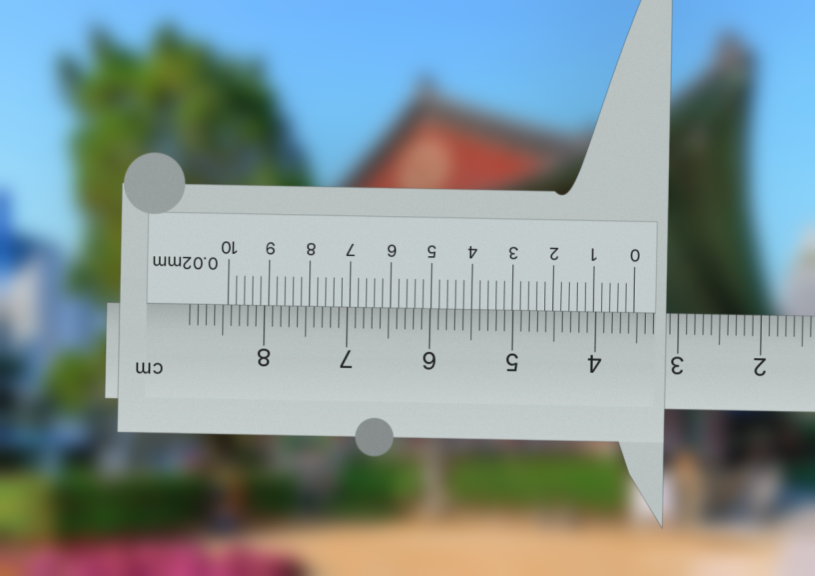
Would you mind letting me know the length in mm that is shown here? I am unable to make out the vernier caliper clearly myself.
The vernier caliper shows 35.4 mm
